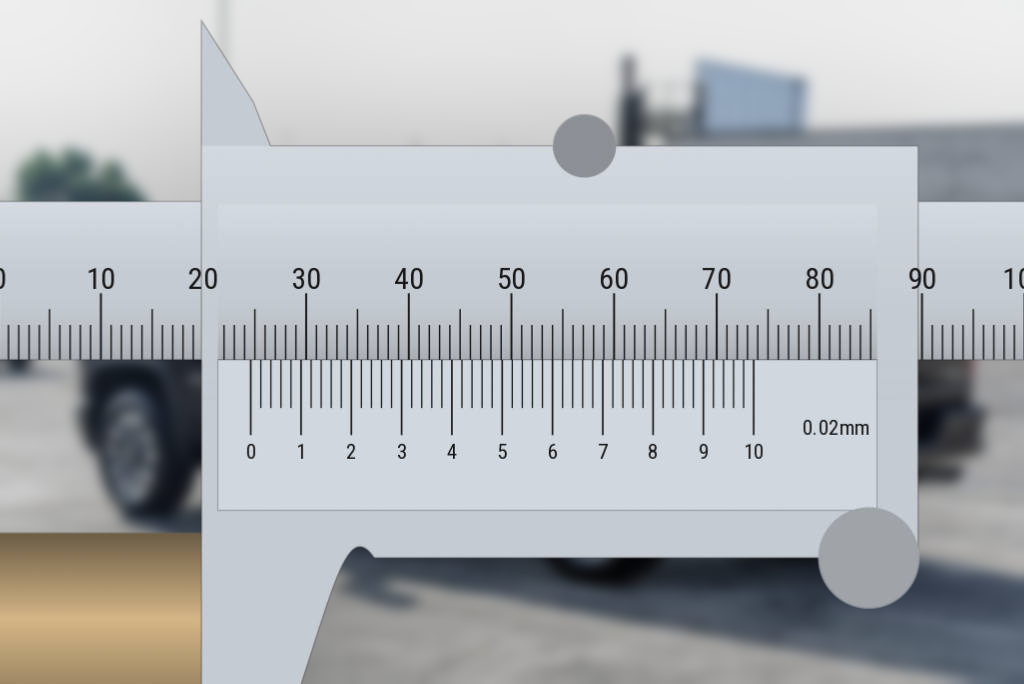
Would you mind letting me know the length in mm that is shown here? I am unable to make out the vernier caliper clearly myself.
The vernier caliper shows 24.6 mm
